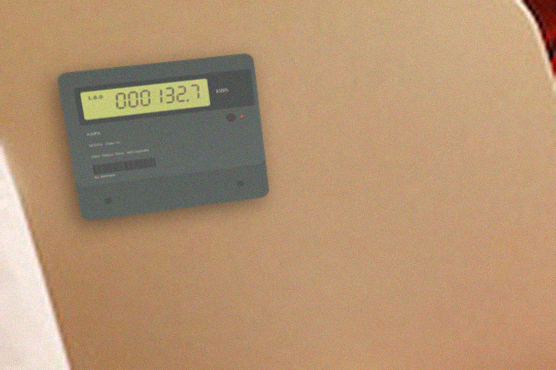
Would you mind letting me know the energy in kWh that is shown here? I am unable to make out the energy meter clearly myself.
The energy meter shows 132.7 kWh
